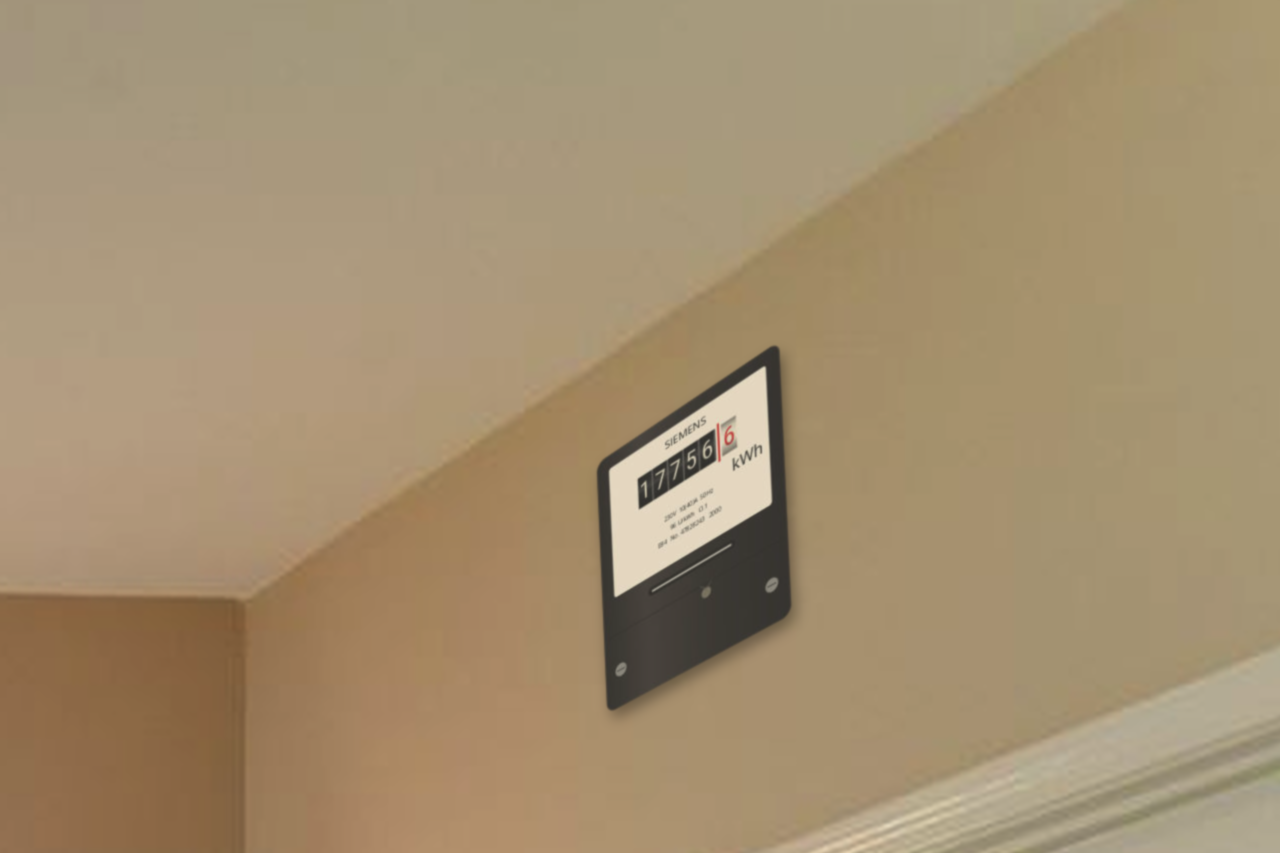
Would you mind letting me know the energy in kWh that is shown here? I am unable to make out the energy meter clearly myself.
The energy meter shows 17756.6 kWh
